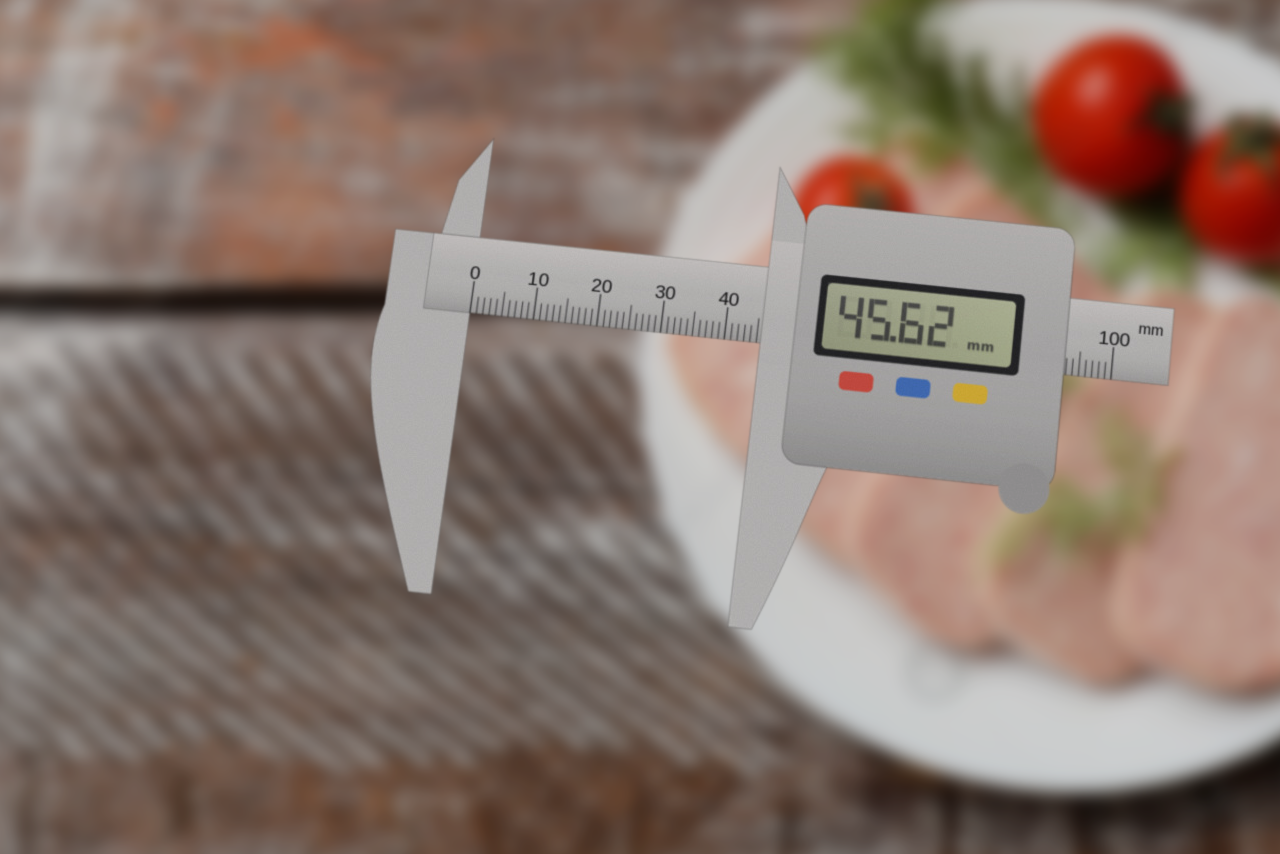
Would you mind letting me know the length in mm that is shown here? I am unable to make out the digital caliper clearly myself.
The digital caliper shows 45.62 mm
